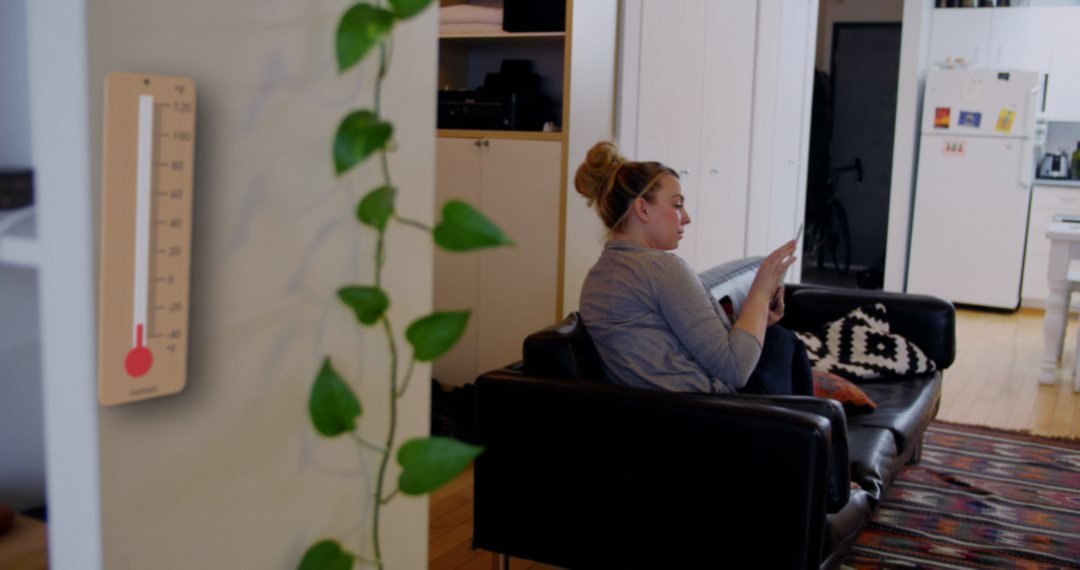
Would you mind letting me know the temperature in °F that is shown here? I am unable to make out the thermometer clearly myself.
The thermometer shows -30 °F
